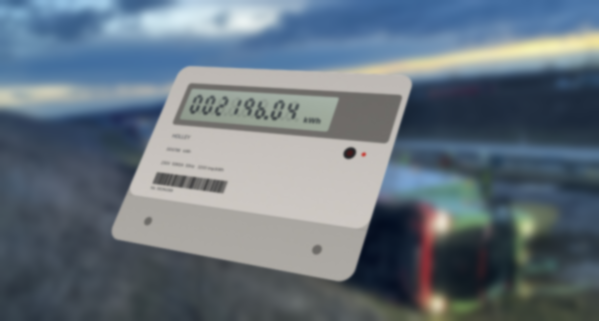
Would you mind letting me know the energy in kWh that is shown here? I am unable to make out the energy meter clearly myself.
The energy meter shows 2196.04 kWh
